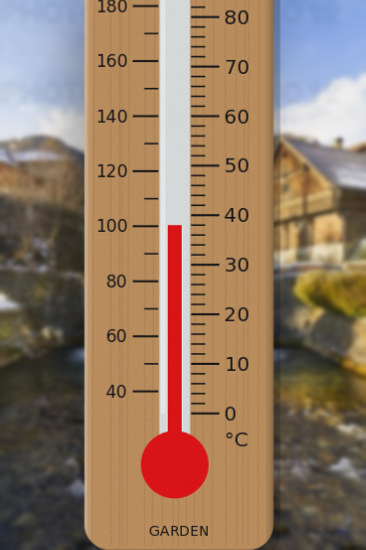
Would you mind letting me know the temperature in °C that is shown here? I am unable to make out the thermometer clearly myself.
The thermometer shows 38 °C
